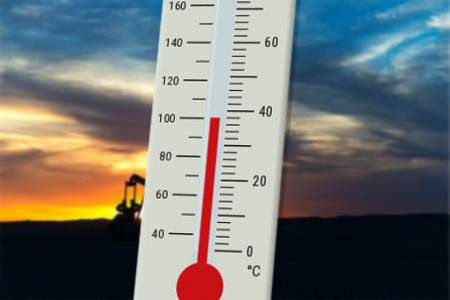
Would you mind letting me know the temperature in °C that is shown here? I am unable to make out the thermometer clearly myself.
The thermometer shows 38 °C
